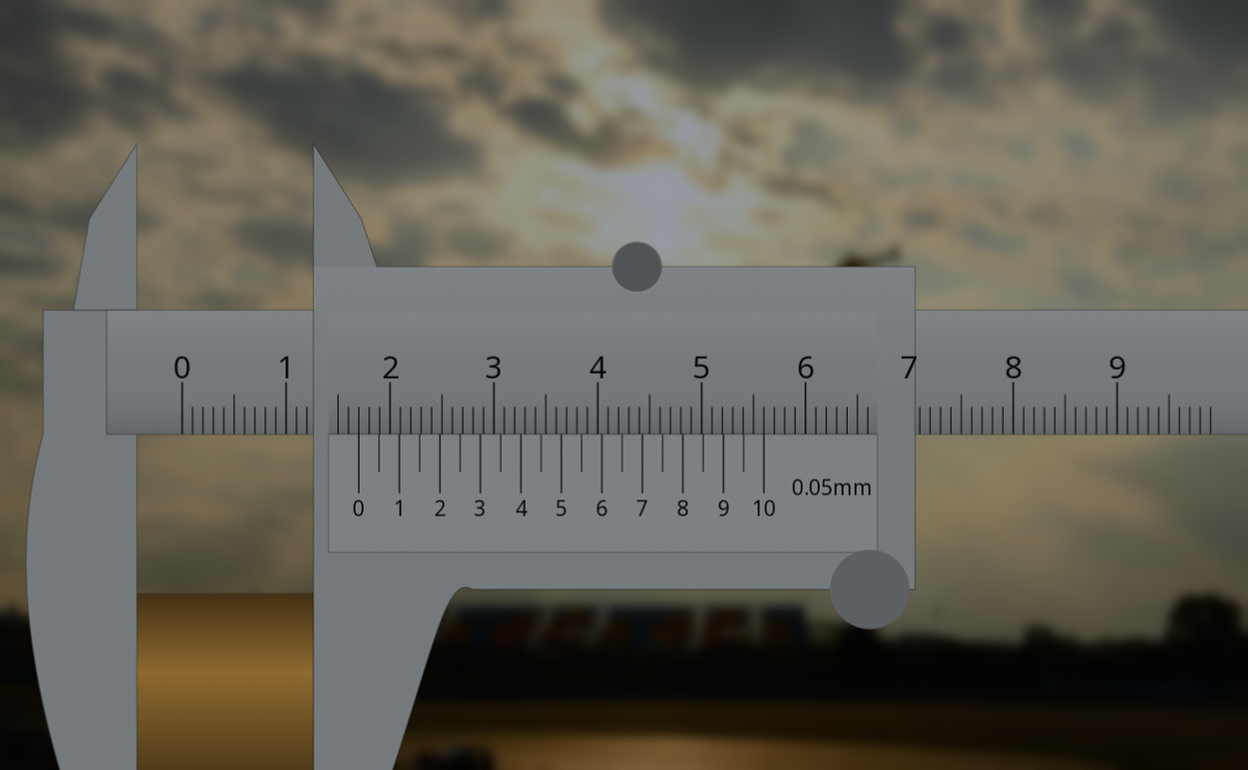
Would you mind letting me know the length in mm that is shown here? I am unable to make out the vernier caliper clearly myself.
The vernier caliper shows 17.0 mm
